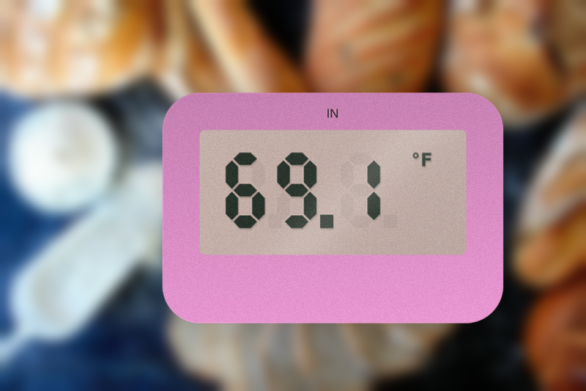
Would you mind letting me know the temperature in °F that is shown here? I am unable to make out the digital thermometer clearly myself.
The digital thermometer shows 69.1 °F
